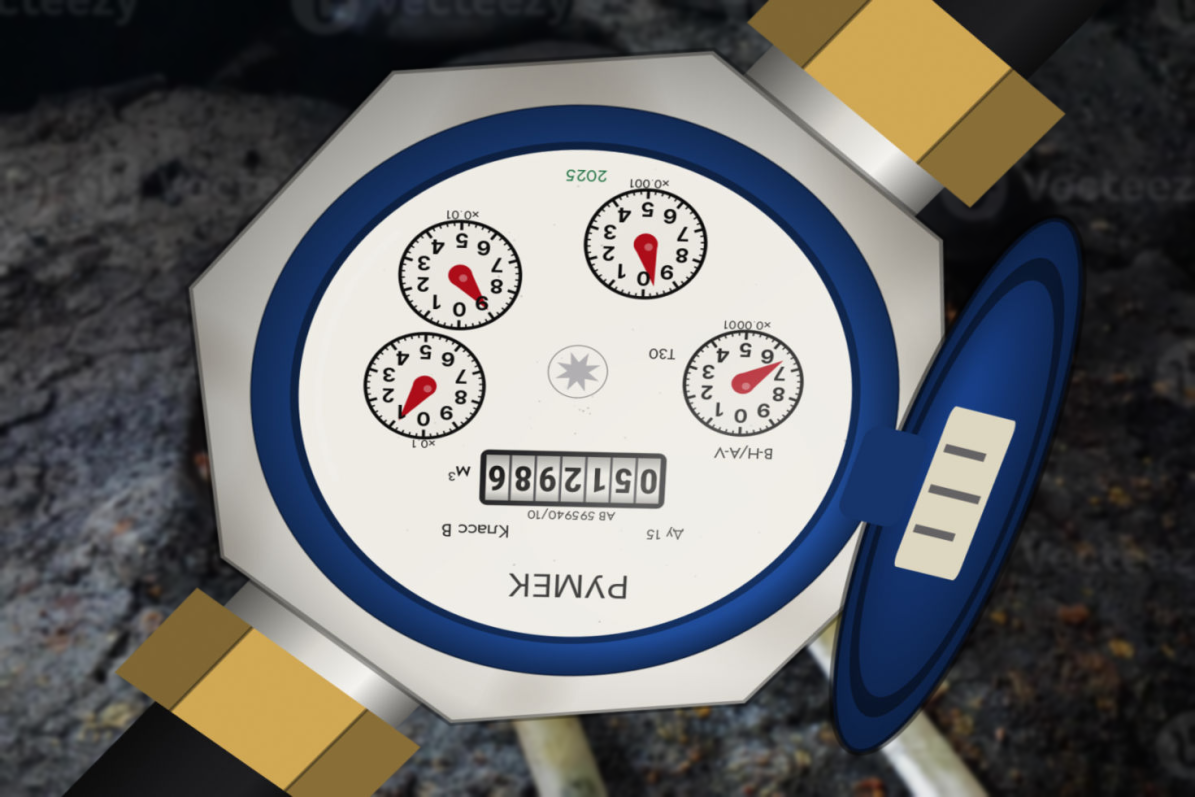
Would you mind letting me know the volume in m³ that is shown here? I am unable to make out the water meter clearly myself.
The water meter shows 512986.0896 m³
